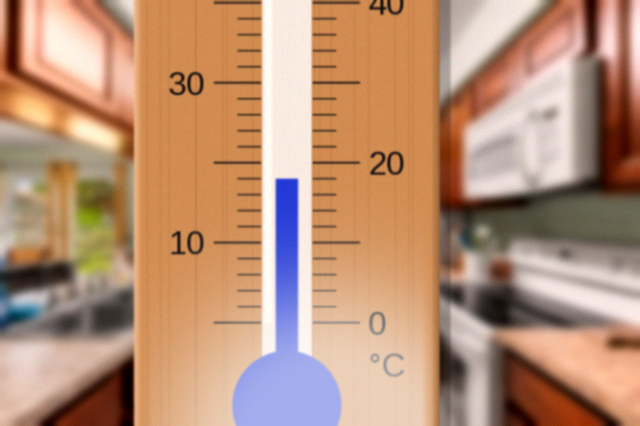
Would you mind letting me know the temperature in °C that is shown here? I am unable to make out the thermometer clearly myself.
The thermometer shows 18 °C
